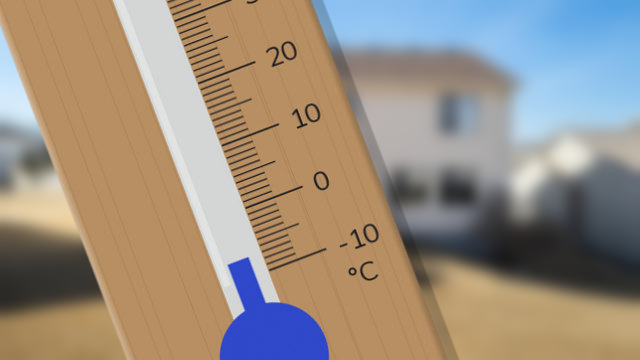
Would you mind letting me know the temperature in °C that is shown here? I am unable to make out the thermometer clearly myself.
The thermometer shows -7 °C
